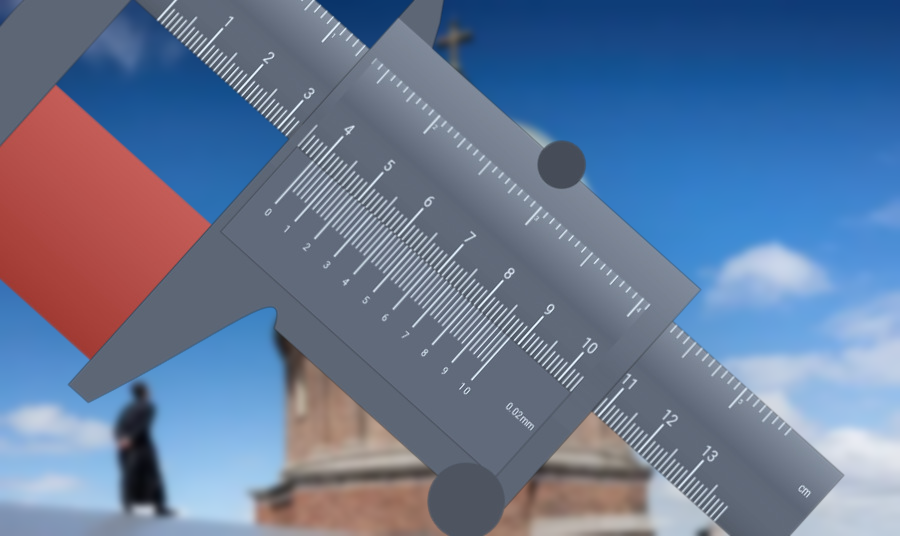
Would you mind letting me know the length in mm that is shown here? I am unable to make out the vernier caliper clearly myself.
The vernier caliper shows 39.0 mm
